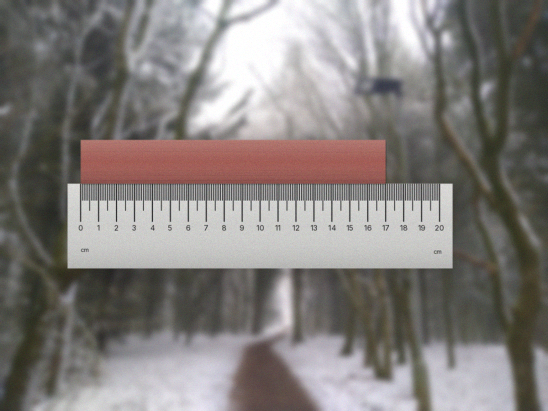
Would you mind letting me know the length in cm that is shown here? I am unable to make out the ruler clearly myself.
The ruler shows 17 cm
